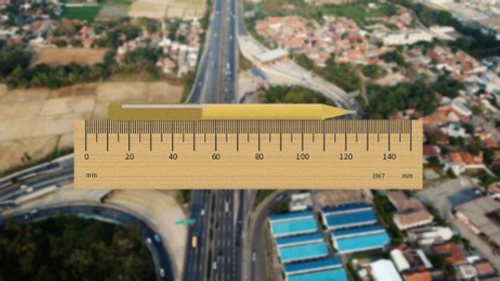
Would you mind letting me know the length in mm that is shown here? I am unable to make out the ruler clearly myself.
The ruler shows 115 mm
